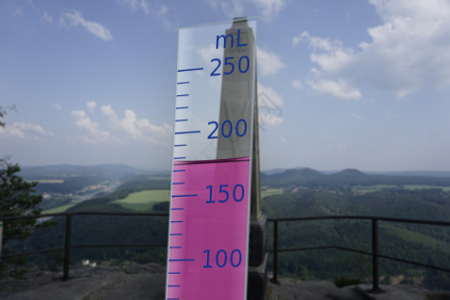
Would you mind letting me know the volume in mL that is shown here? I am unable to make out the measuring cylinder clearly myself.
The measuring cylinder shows 175 mL
